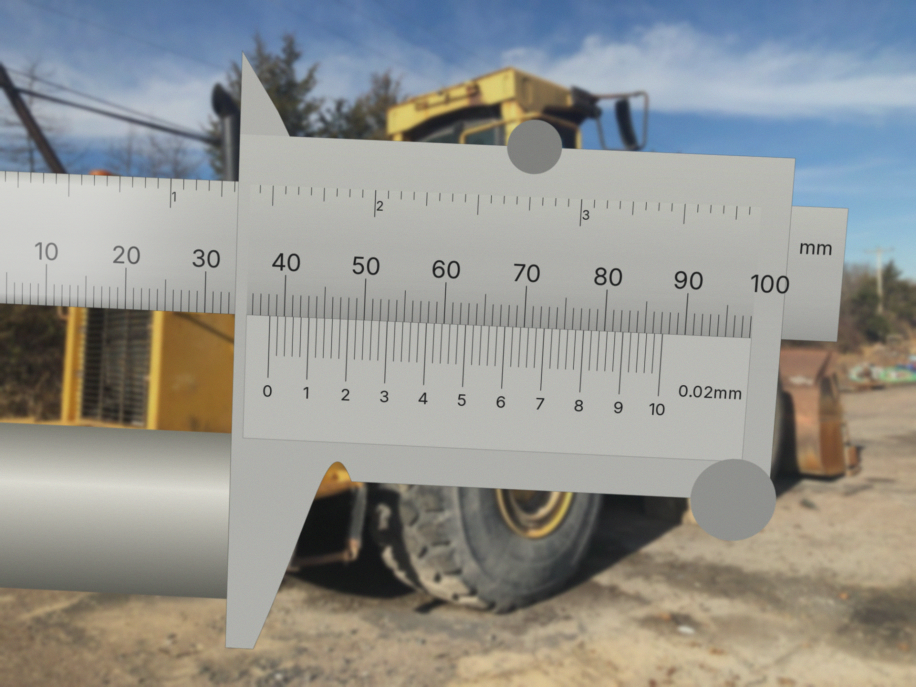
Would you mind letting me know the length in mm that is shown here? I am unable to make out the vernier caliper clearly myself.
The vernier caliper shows 38.2 mm
